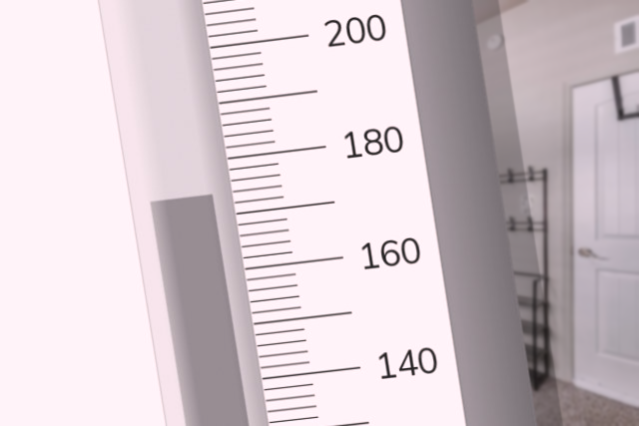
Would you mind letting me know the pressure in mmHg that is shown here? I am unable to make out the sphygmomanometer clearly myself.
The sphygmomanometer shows 174 mmHg
